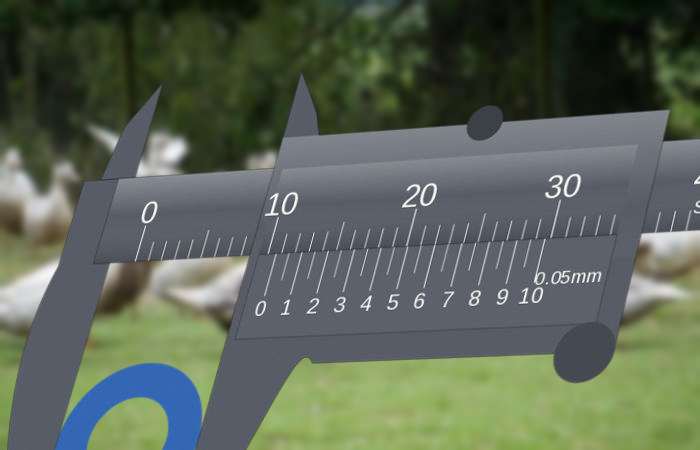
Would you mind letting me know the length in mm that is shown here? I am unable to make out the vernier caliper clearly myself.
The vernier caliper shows 10.6 mm
